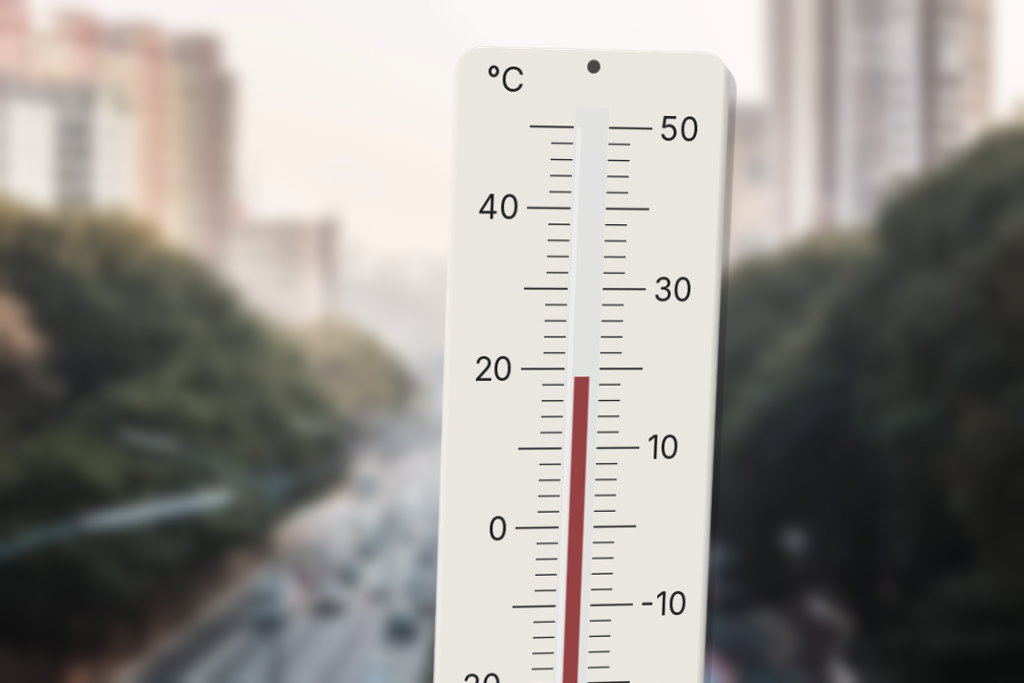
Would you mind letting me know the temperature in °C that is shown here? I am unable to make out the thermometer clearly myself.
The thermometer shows 19 °C
